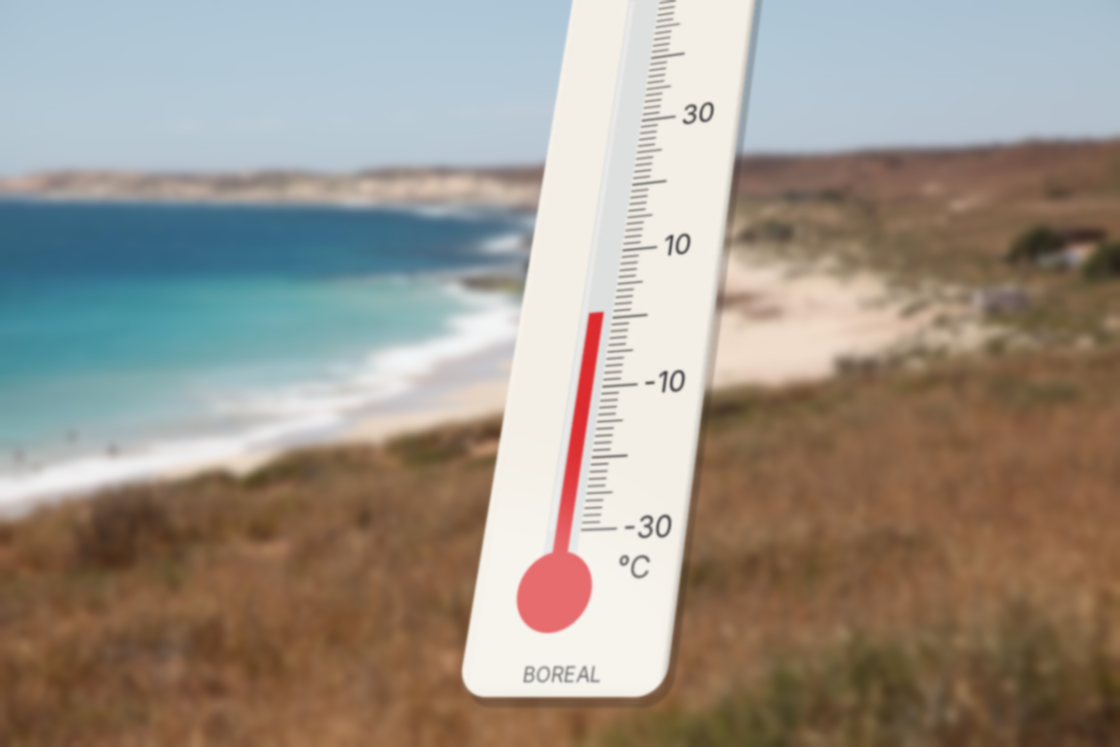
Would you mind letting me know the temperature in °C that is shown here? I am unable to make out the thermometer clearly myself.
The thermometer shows 1 °C
